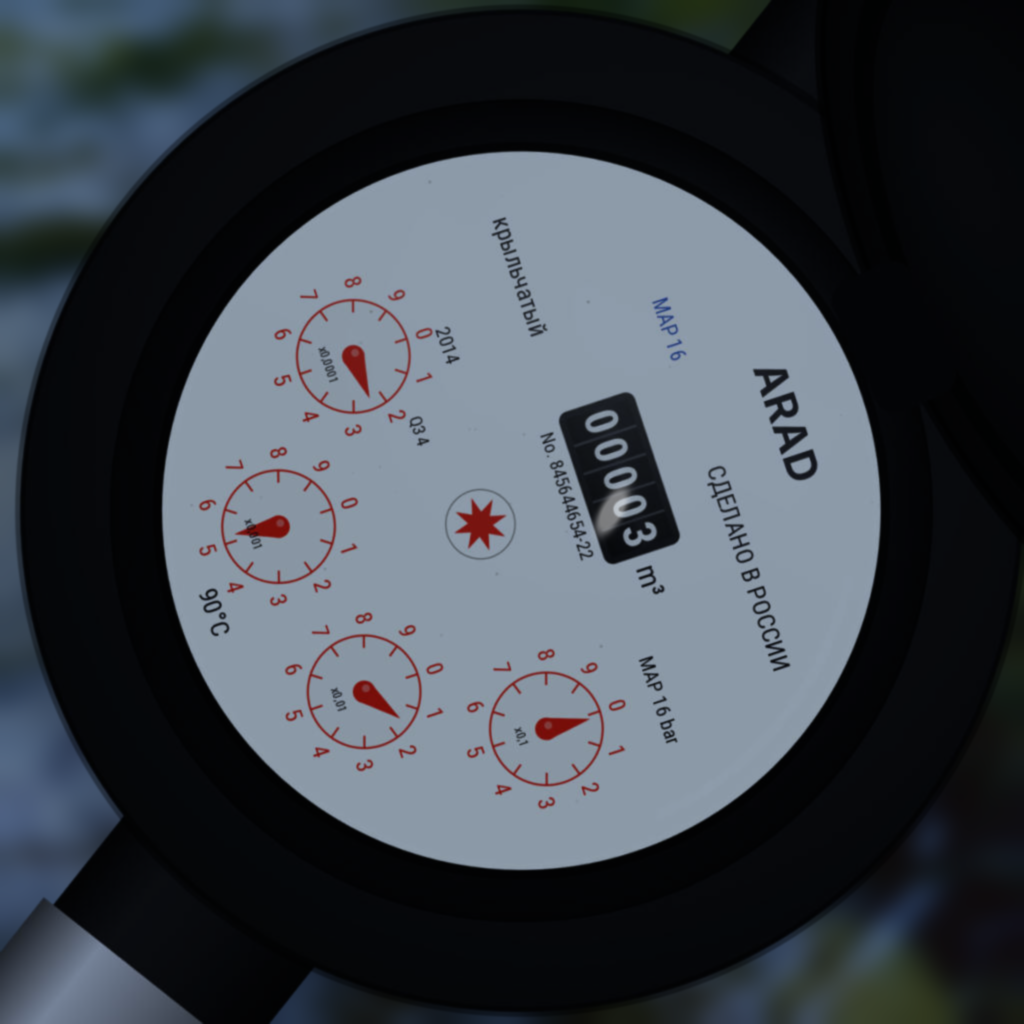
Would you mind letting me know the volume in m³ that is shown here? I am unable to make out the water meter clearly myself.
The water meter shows 3.0152 m³
